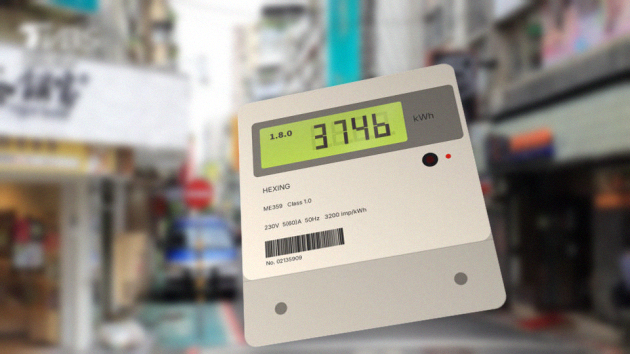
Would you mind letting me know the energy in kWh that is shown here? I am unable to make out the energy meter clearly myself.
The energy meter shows 3746 kWh
